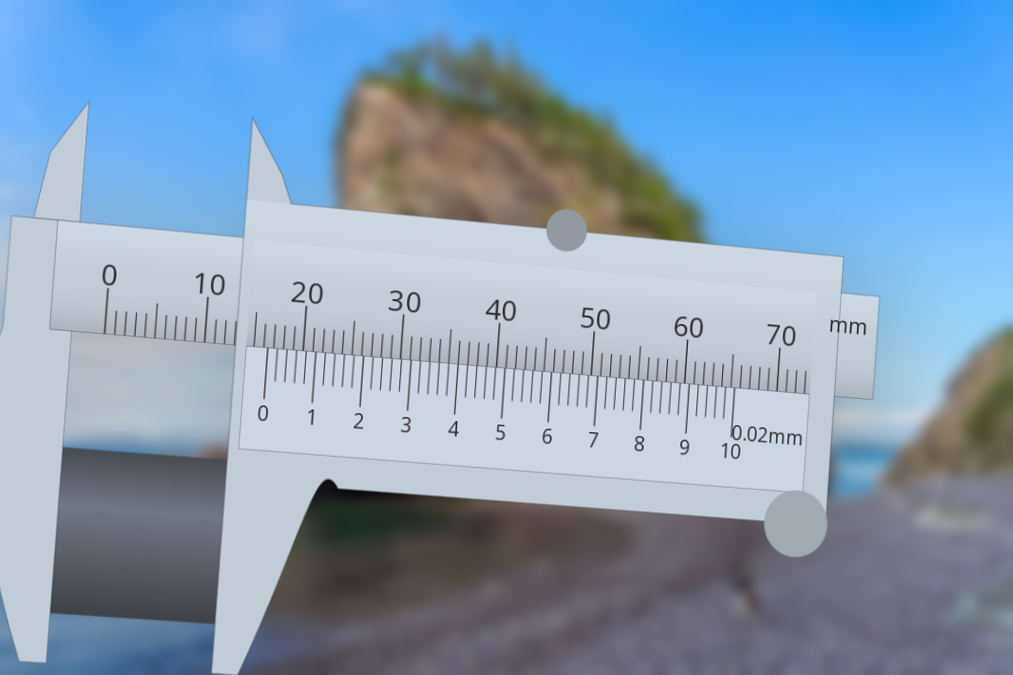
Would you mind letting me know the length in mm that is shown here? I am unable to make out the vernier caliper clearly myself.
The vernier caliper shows 16.4 mm
